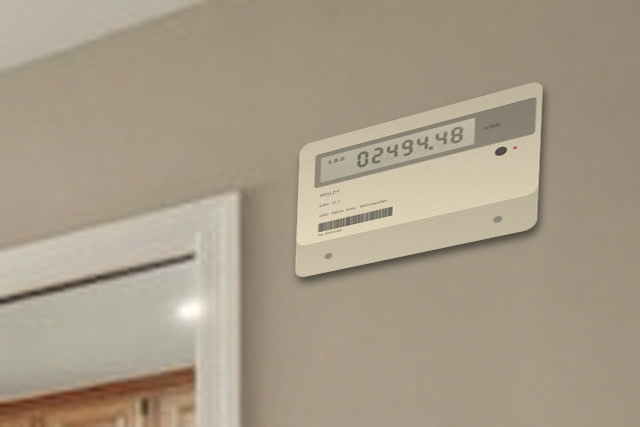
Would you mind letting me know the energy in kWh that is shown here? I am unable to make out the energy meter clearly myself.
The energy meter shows 2494.48 kWh
